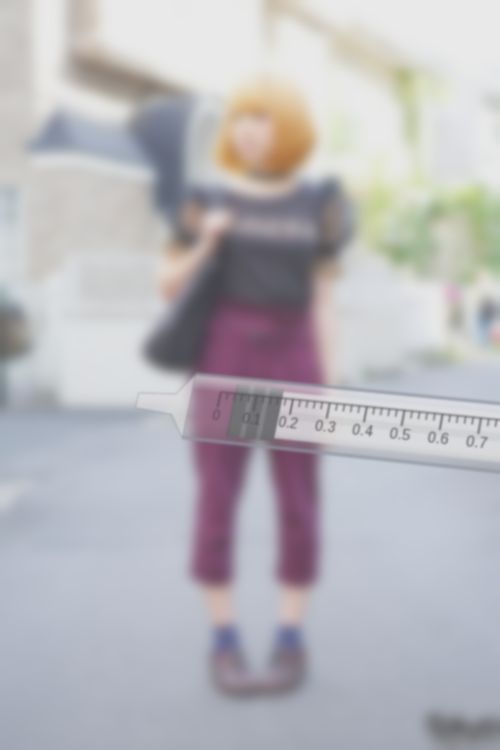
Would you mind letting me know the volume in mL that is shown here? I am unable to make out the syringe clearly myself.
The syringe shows 0.04 mL
